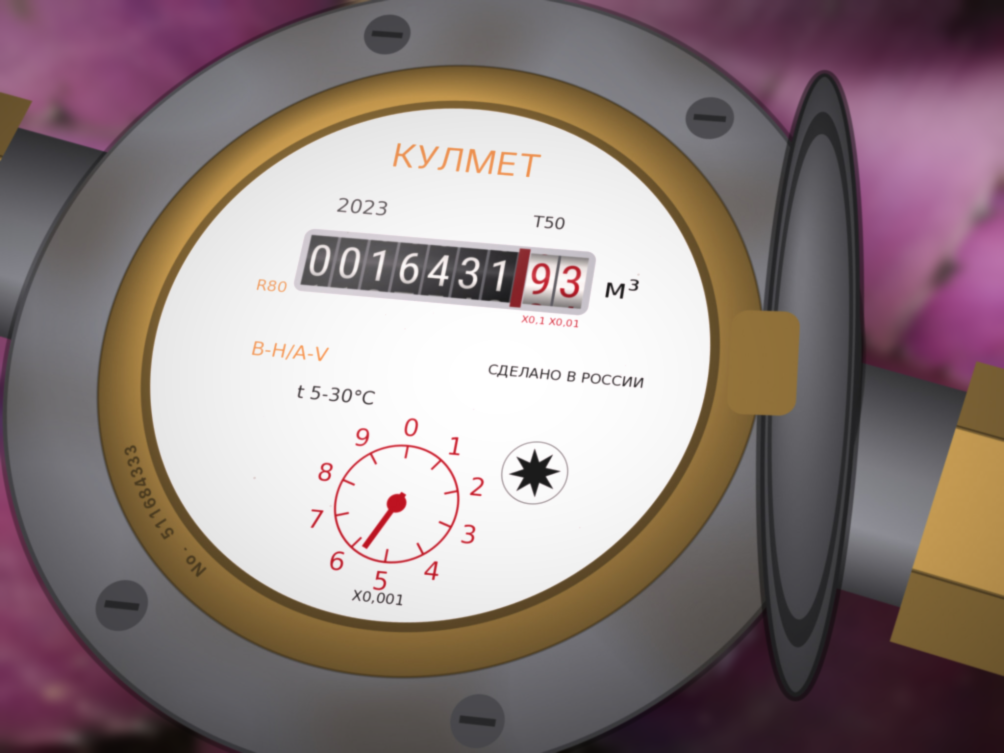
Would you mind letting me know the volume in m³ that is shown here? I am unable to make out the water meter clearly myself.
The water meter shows 16431.935 m³
